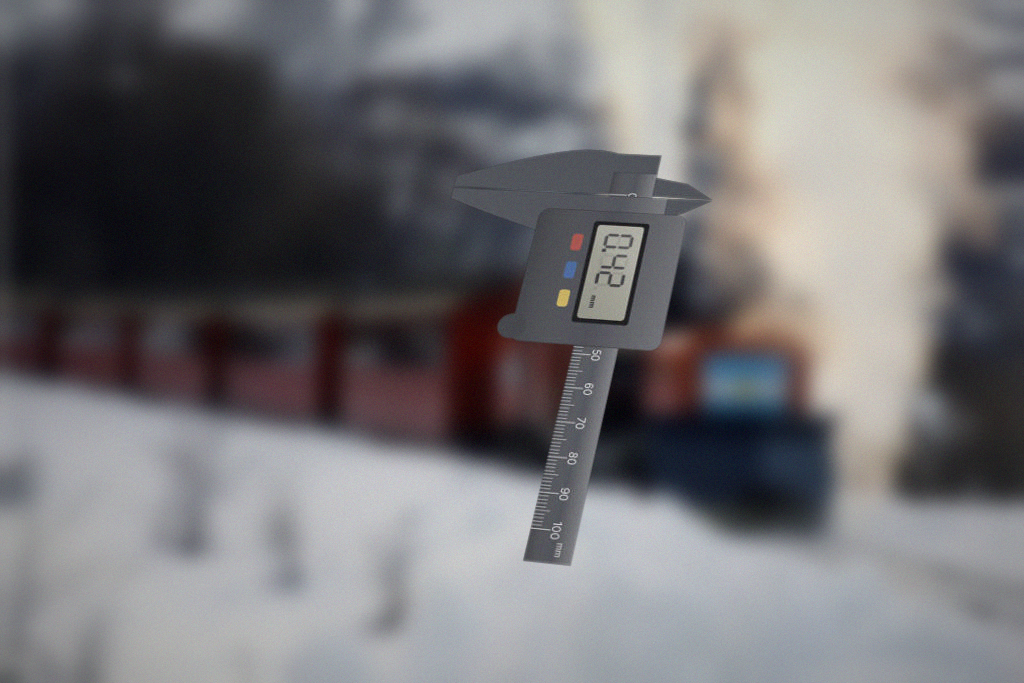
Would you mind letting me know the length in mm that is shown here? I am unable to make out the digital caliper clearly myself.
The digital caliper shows 0.42 mm
